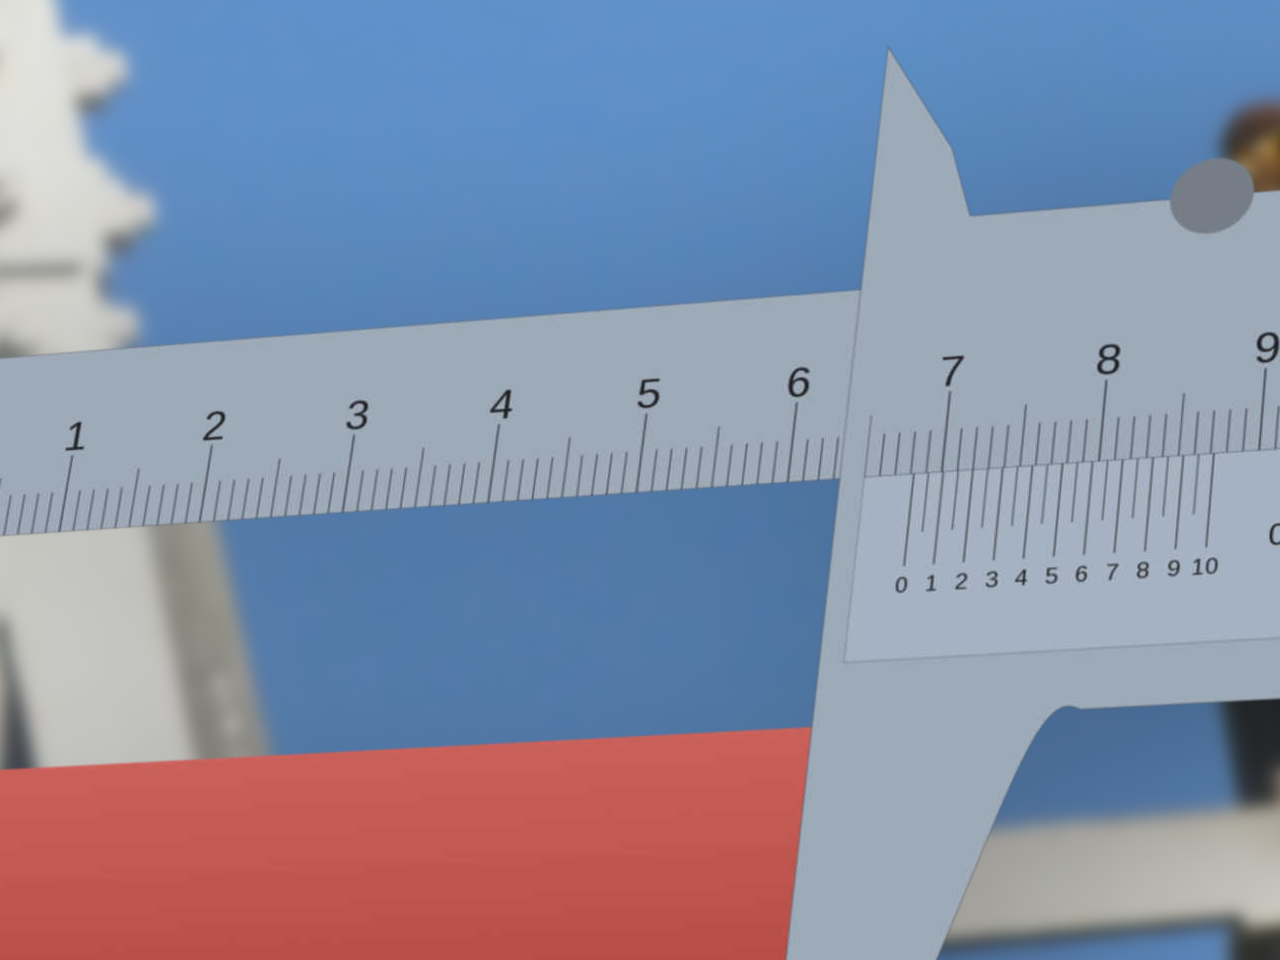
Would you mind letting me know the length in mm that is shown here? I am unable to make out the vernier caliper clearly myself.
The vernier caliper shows 68.2 mm
